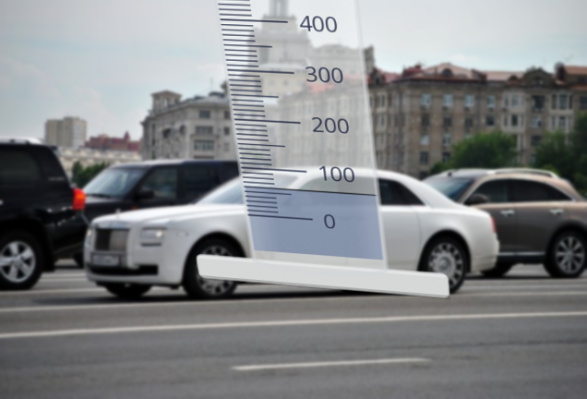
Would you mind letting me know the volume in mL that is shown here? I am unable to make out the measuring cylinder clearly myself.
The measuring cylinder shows 60 mL
